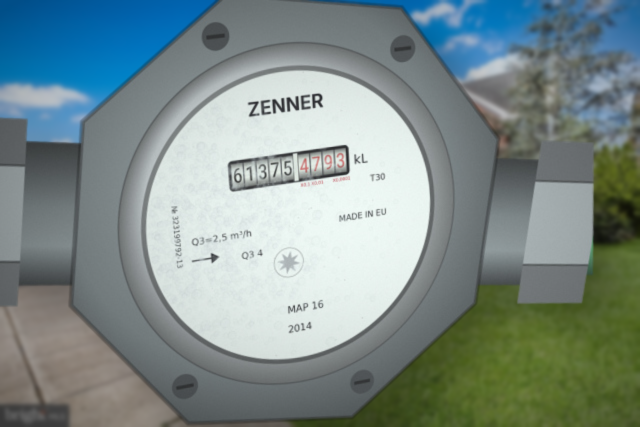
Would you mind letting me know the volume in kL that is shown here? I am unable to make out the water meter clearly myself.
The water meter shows 61375.4793 kL
